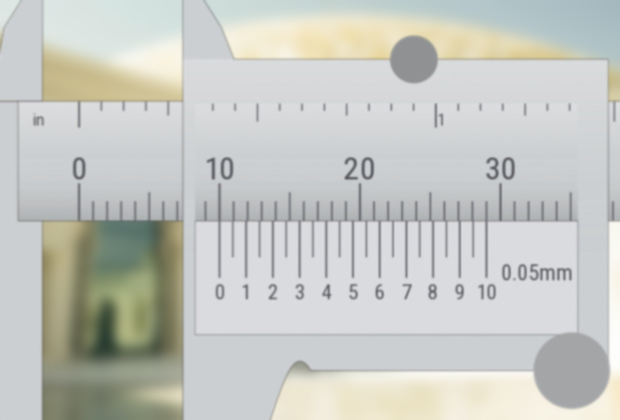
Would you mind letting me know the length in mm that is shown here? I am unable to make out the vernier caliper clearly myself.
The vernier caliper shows 10.0 mm
